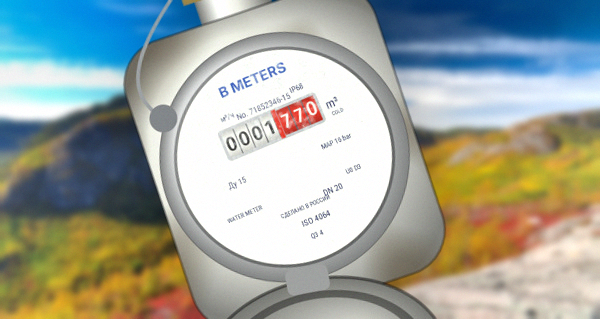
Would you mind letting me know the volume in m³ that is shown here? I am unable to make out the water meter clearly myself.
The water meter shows 1.770 m³
